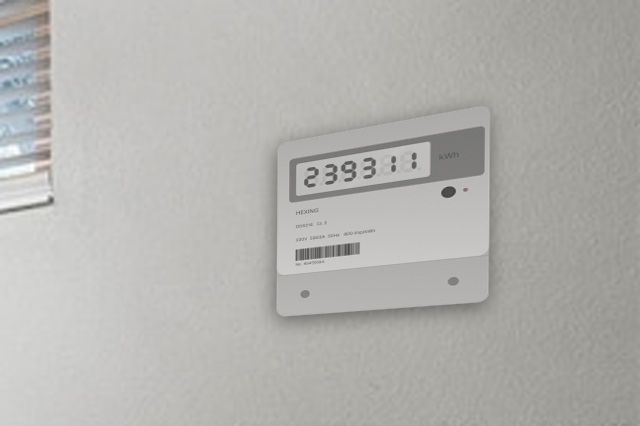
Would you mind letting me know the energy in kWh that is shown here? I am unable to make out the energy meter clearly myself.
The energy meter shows 239311 kWh
